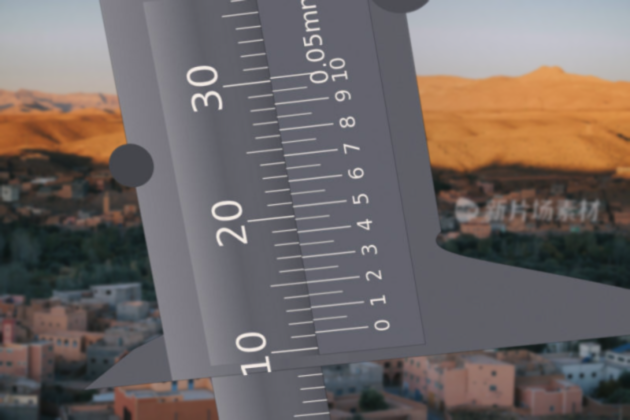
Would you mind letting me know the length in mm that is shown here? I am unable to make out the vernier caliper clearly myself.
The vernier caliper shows 11.2 mm
